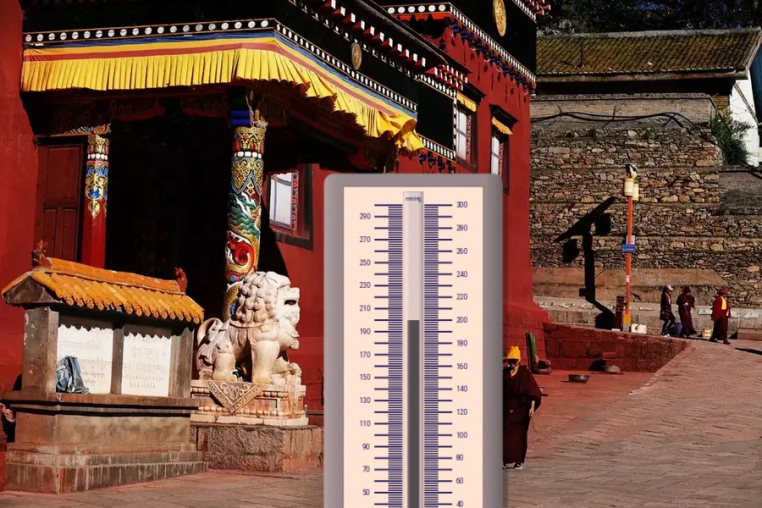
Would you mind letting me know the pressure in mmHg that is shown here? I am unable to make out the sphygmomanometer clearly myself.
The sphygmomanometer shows 200 mmHg
